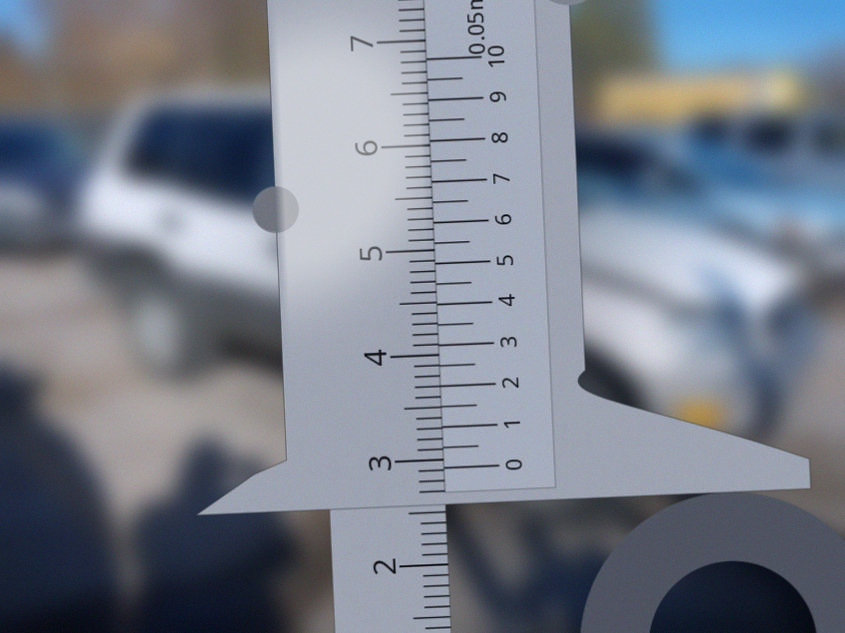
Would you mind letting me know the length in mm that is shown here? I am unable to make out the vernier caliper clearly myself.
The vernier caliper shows 29.2 mm
